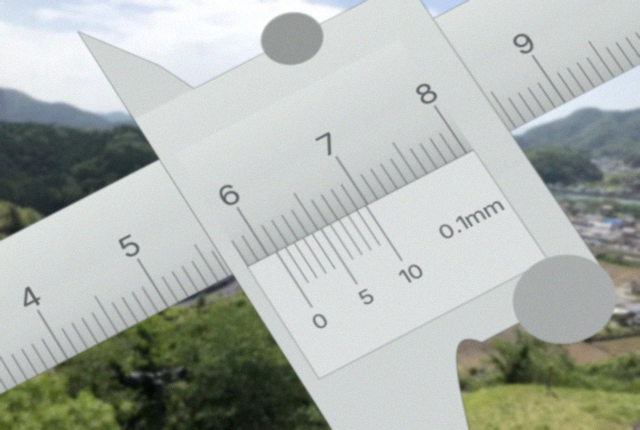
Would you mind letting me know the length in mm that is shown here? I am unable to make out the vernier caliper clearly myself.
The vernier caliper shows 60.8 mm
